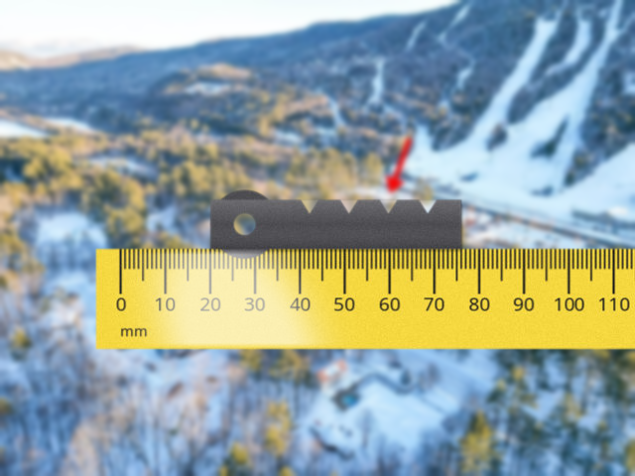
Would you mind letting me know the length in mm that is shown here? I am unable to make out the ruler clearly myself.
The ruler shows 56 mm
